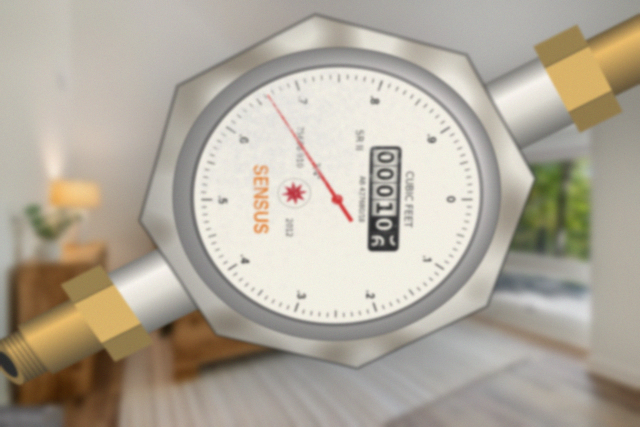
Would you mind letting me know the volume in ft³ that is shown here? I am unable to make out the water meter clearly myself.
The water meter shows 105.66 ft³
